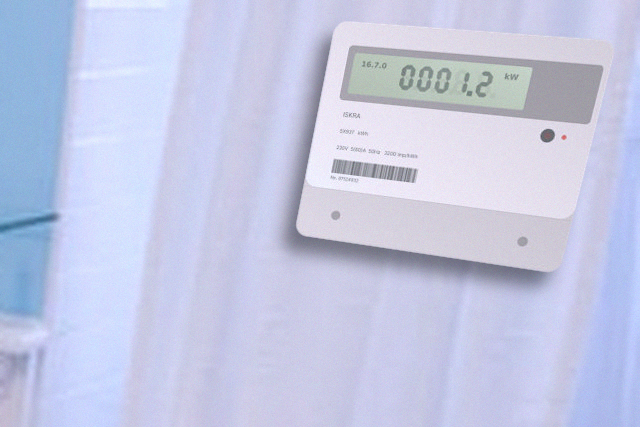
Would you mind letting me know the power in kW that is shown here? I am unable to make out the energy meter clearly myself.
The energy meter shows 1.2 kW
